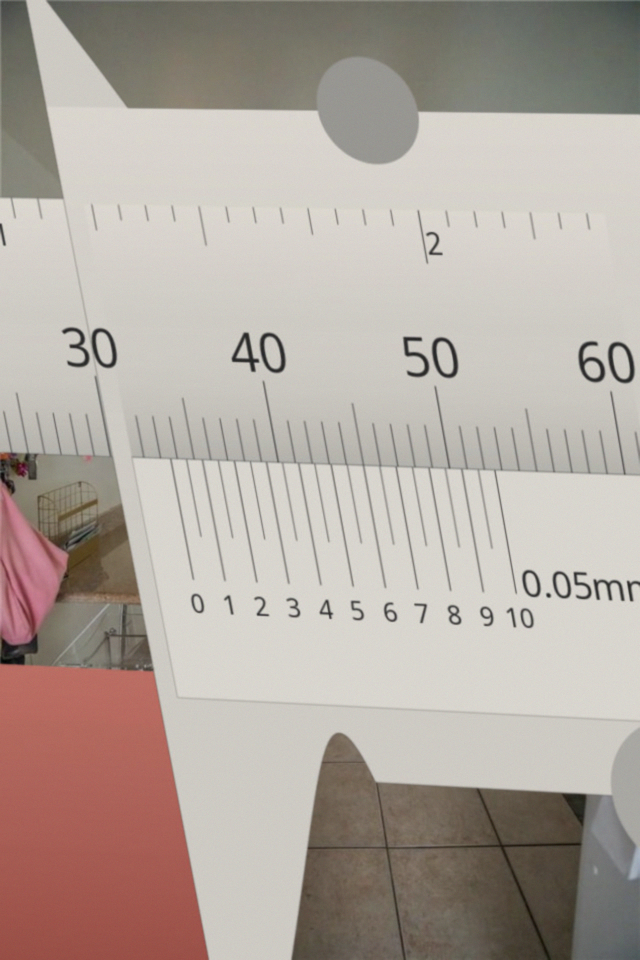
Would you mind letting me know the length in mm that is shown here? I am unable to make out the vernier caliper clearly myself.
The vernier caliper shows 33.6 mm
